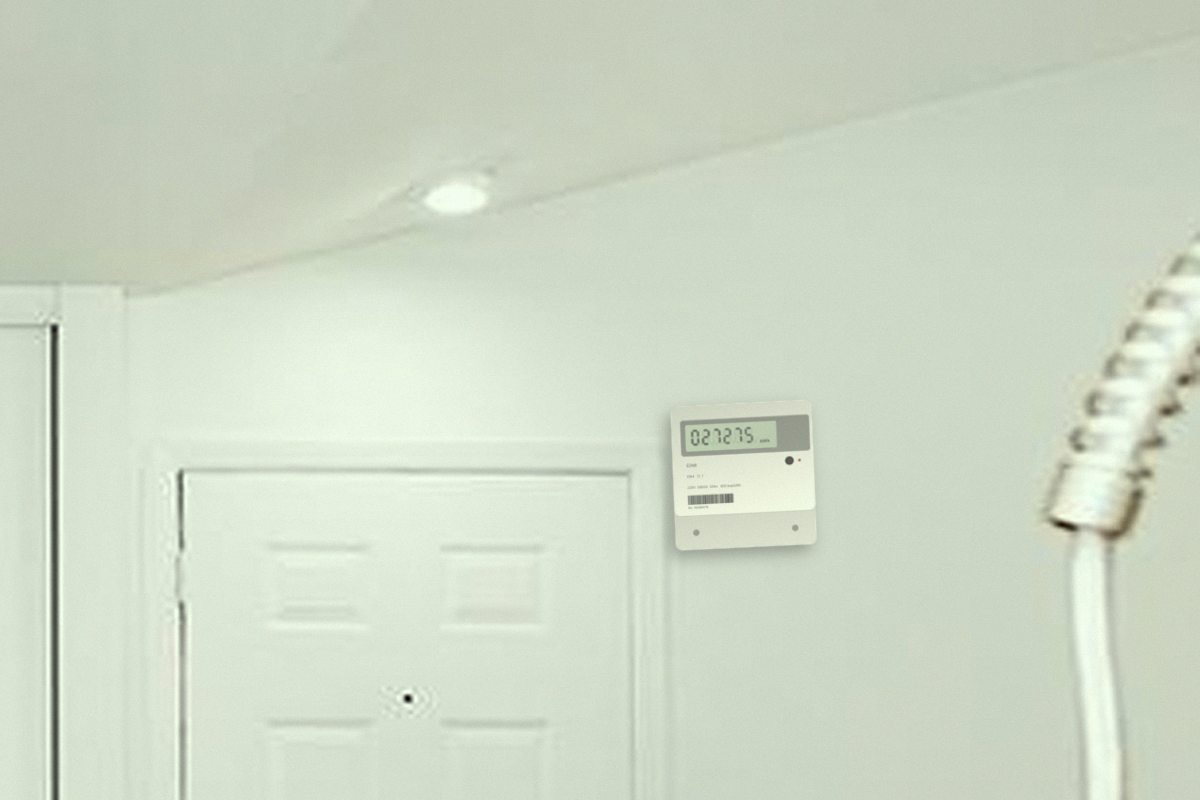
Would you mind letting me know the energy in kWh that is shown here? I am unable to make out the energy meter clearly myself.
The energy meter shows 27275 kWh
